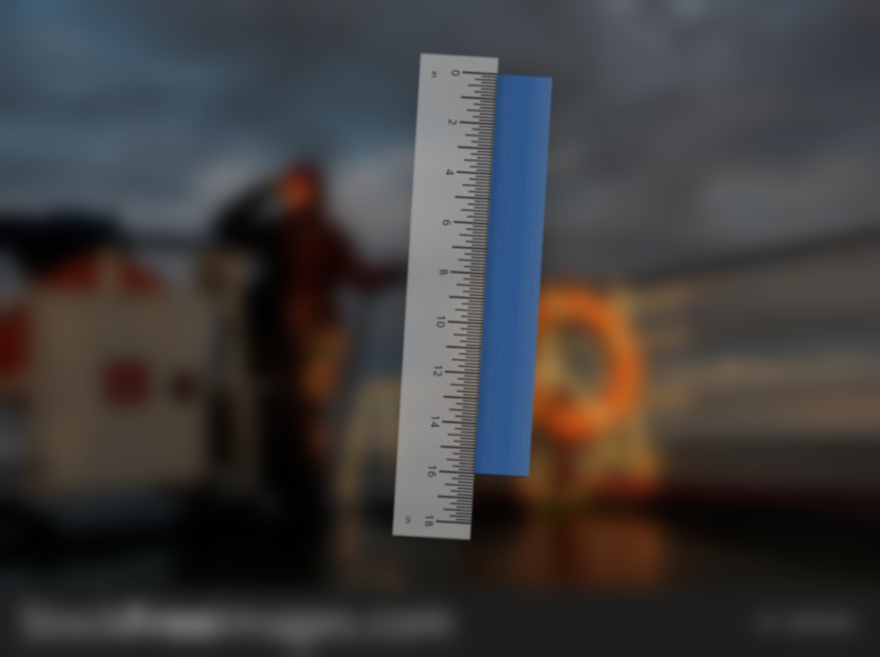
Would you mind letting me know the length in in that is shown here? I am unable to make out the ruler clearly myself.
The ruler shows 16 in
